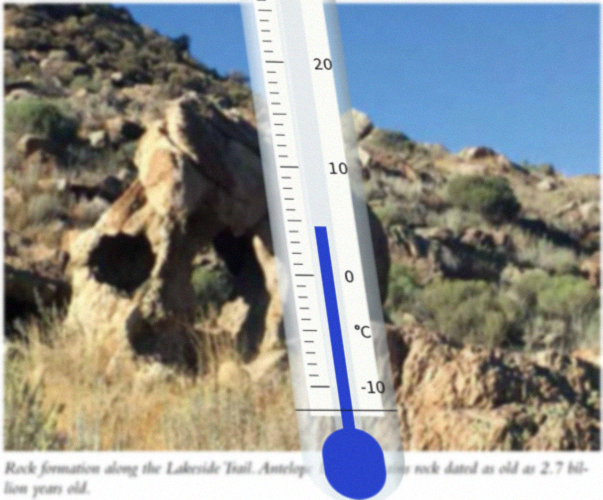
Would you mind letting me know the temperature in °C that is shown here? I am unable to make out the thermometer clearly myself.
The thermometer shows 4.5 °C
